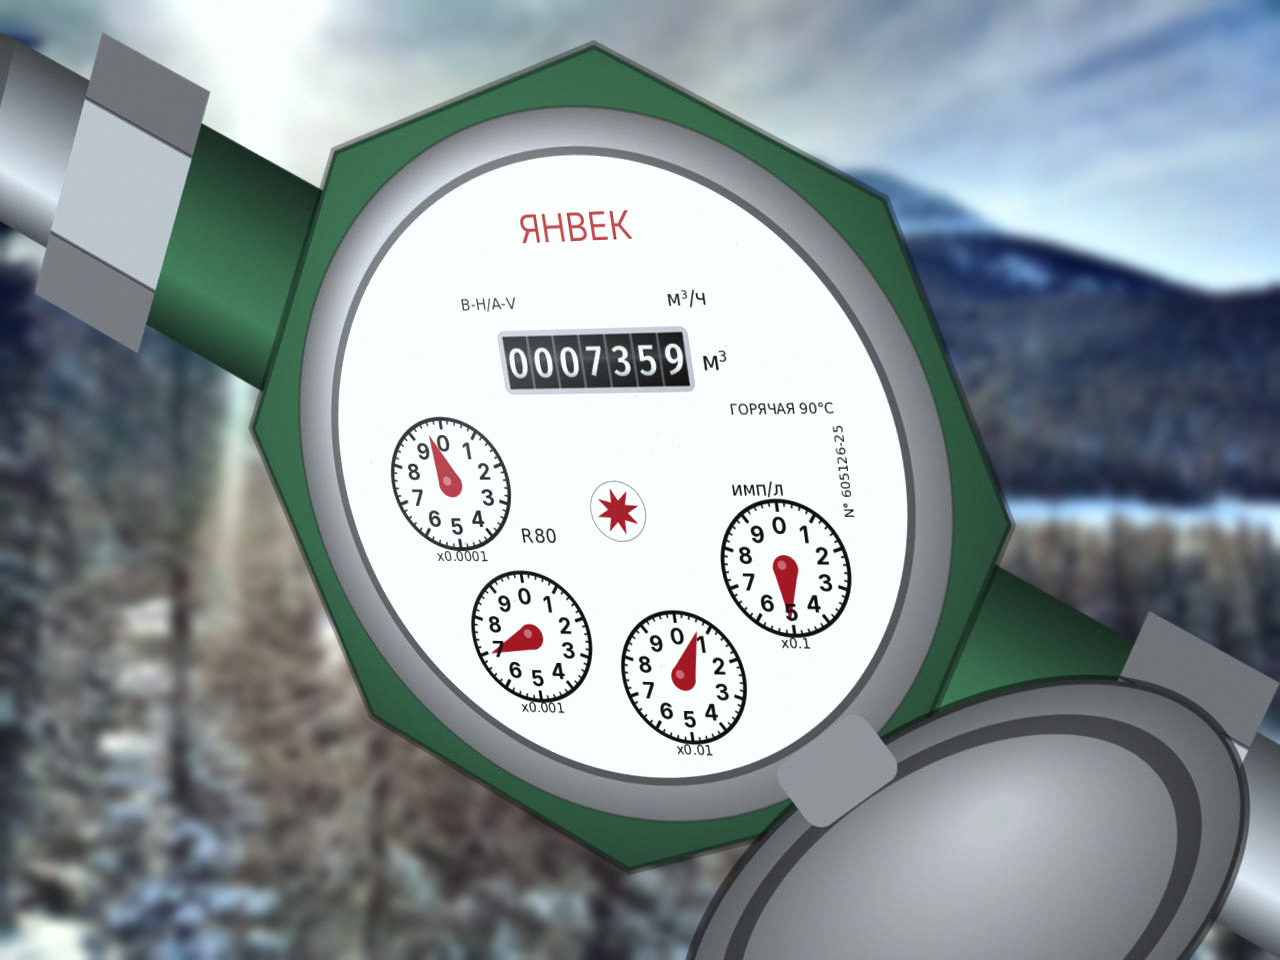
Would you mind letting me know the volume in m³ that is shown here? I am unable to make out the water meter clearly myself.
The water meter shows 7359.5069 m³
